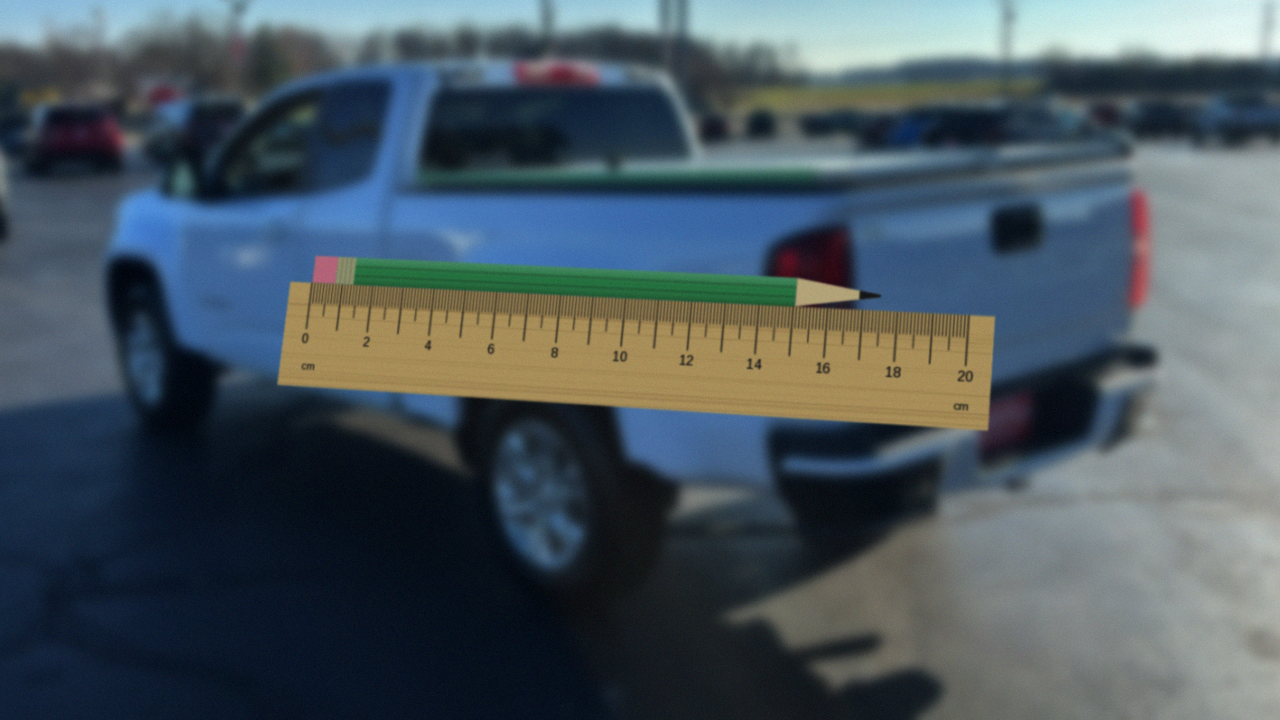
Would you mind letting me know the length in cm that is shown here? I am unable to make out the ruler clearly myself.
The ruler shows 17.5 cm
